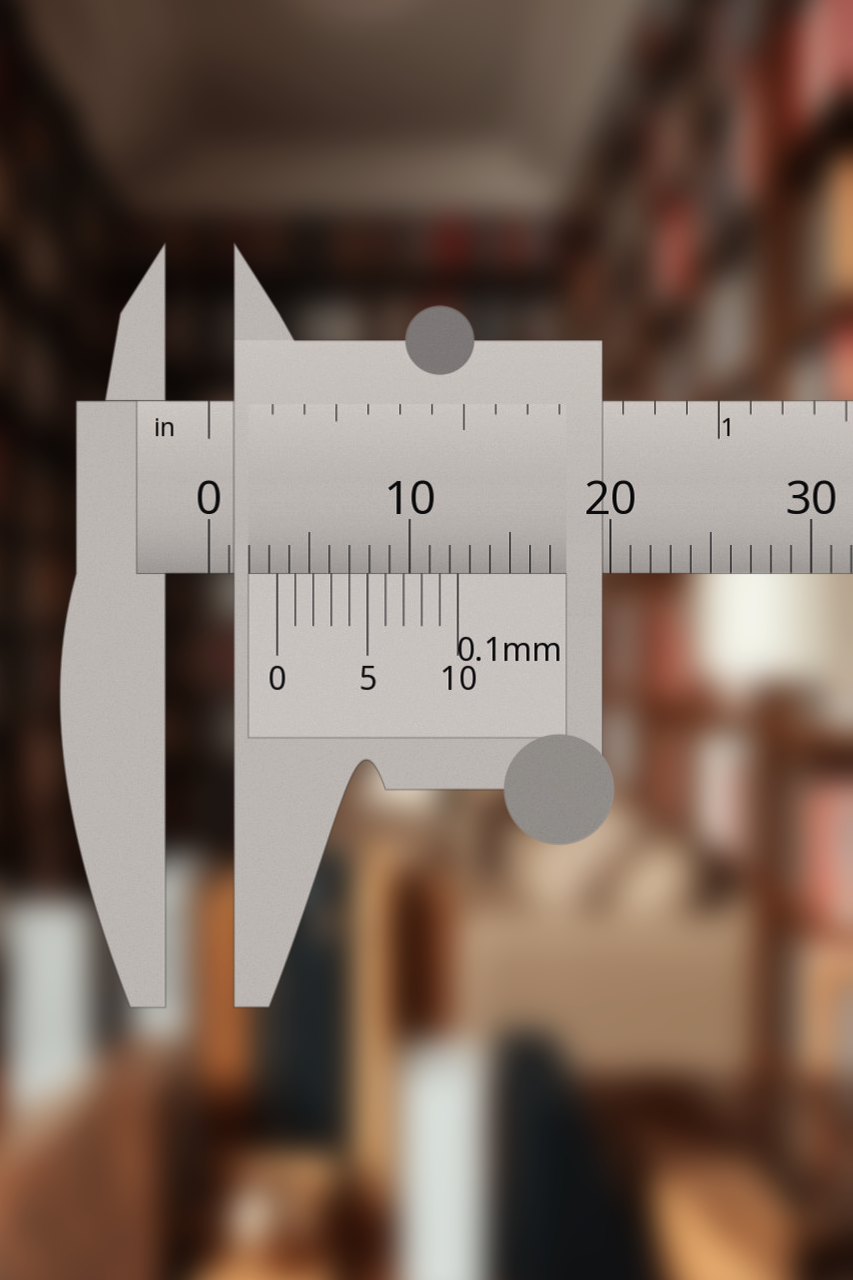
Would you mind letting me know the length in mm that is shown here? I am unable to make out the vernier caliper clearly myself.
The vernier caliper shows 3.4 mm
